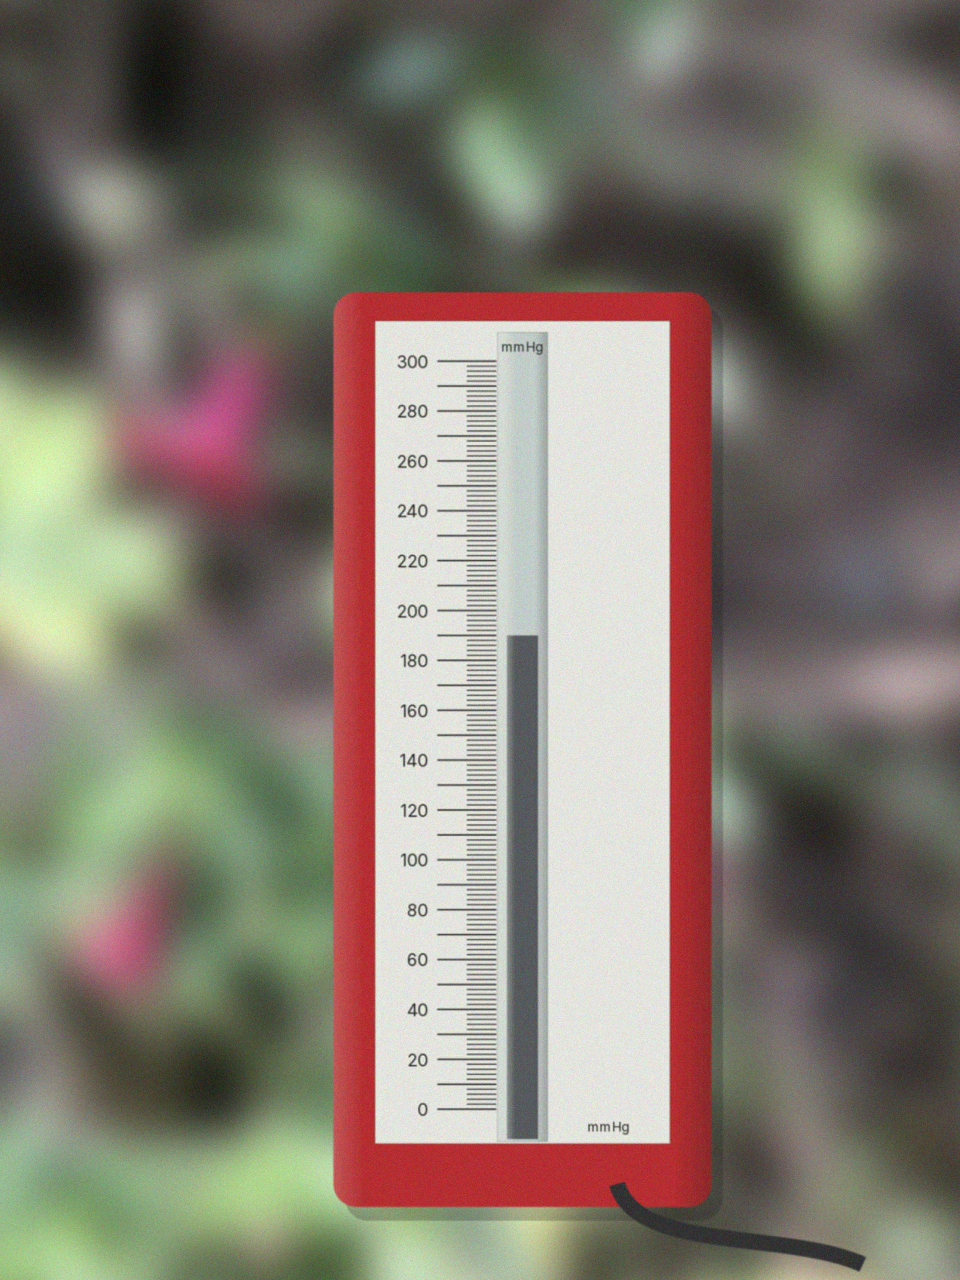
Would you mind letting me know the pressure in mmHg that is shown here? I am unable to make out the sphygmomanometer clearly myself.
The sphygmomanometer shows 190 mmHg
